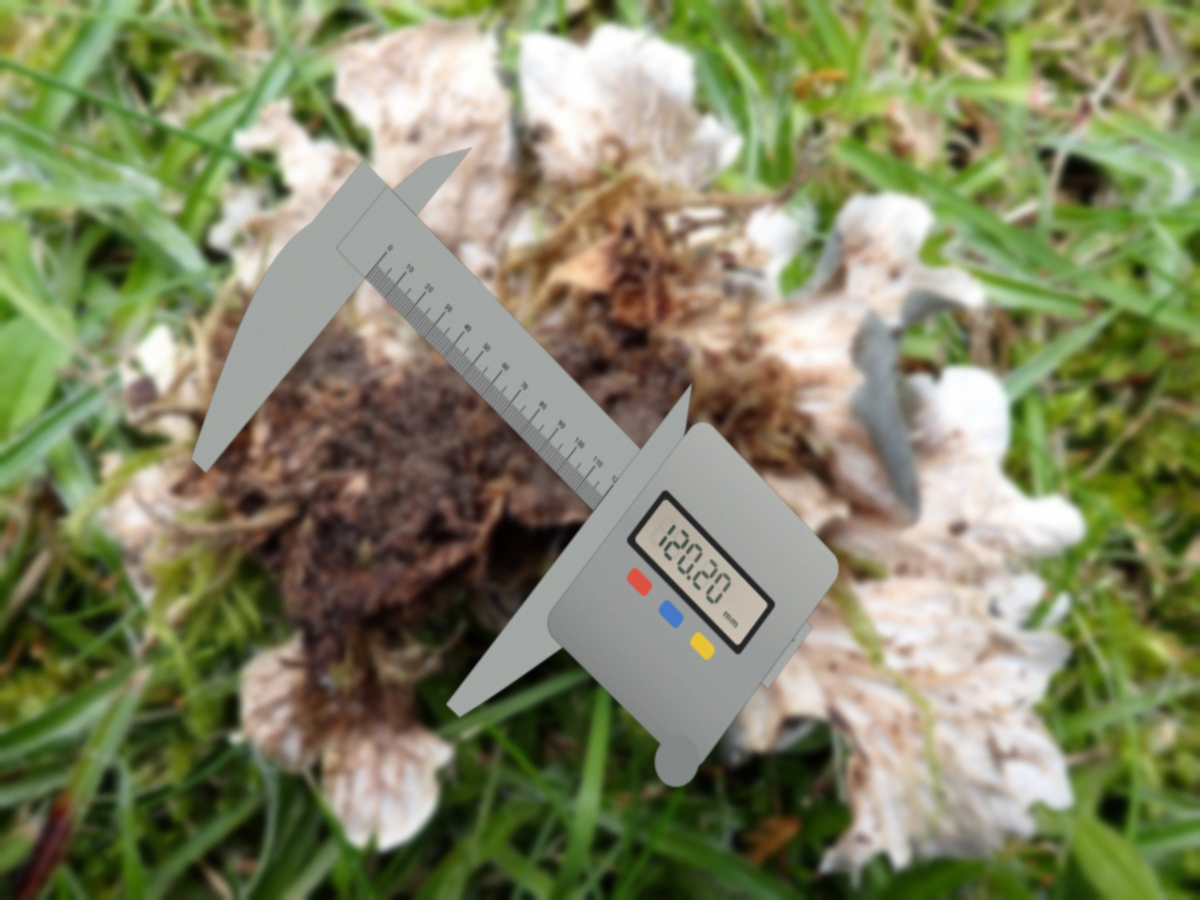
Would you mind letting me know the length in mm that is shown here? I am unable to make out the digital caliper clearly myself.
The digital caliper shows 120.20 mm
